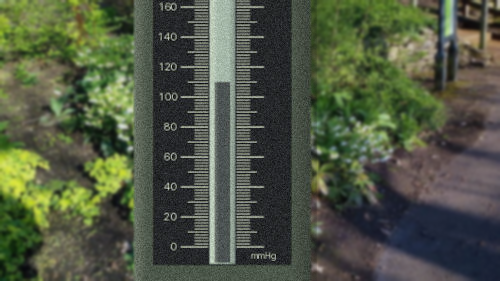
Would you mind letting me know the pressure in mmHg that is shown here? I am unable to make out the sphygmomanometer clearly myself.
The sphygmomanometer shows 110 mmHg
